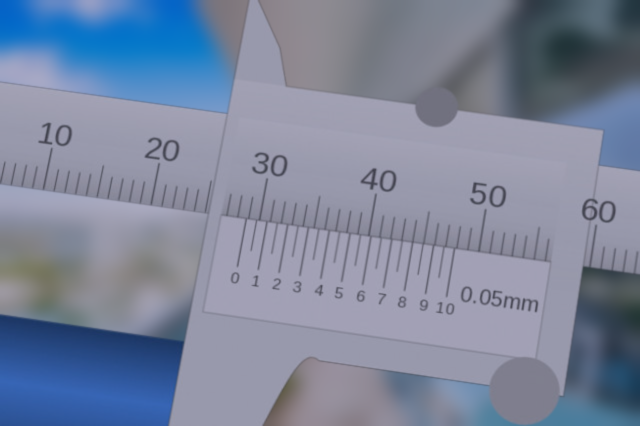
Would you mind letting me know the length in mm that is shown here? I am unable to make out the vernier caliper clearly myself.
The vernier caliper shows 28.8 mm
